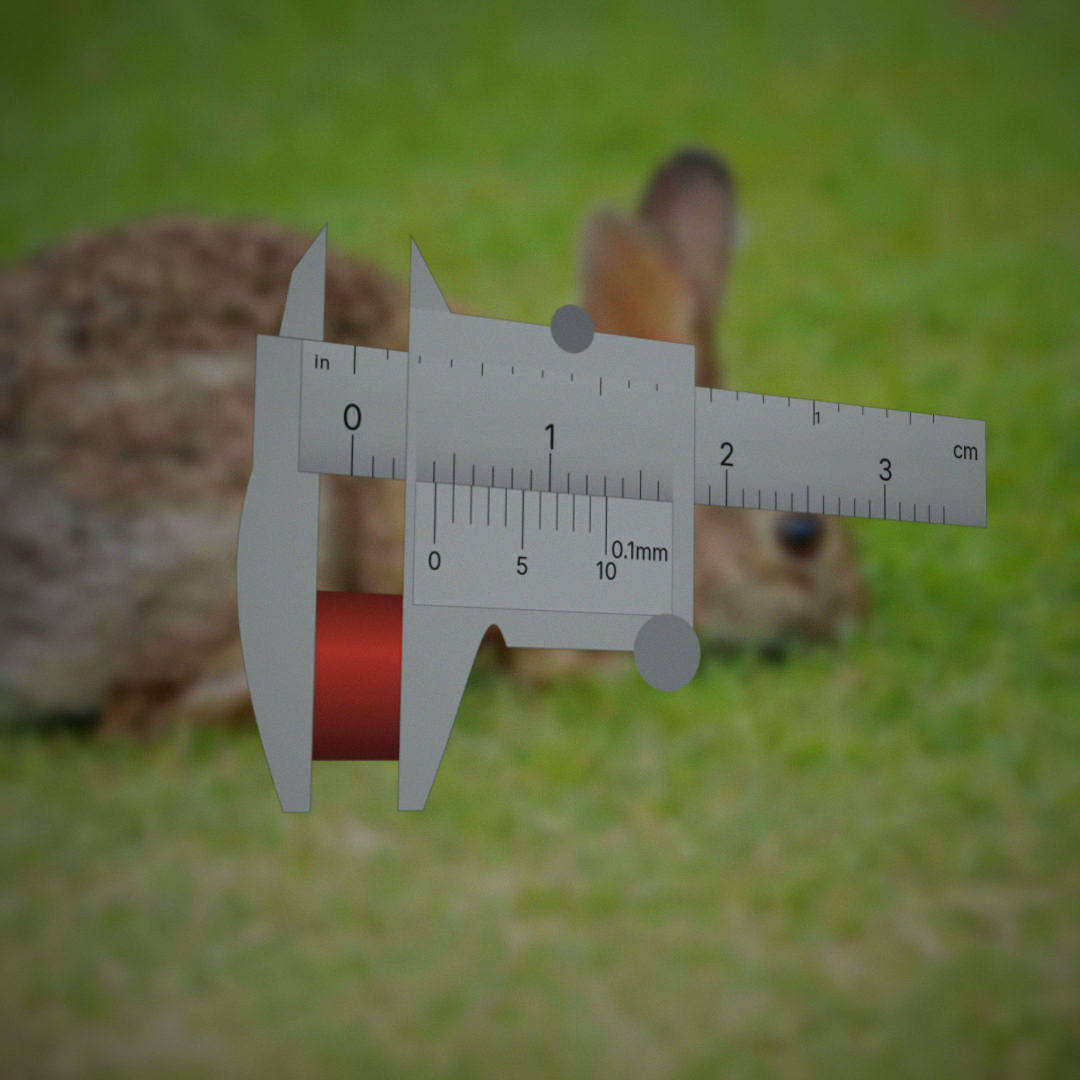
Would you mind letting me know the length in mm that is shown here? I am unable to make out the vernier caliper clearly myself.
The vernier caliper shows 4.1 mm
